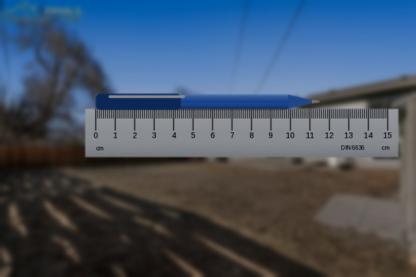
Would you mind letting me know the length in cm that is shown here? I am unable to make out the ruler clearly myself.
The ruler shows 11.5 cm
